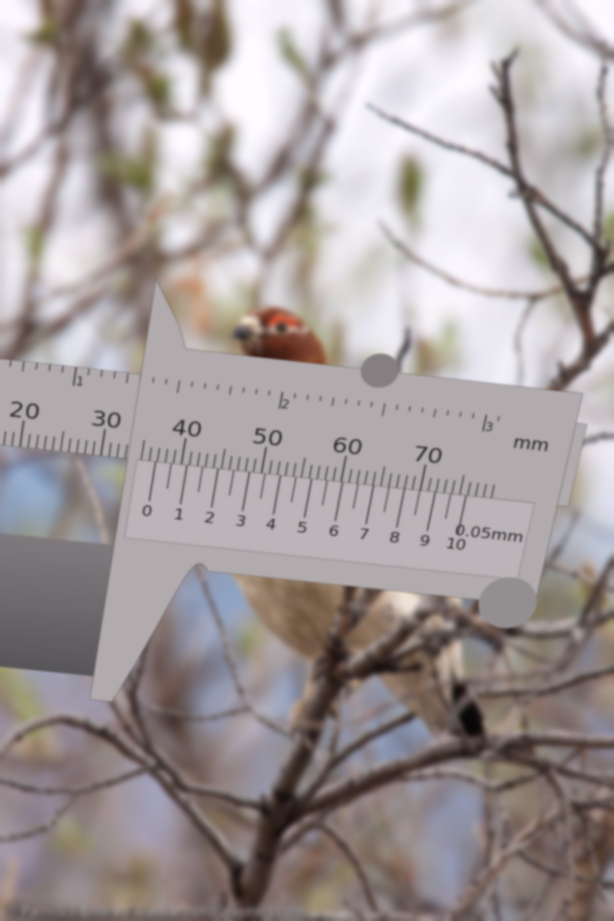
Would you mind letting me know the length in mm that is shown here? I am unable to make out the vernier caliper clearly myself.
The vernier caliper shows 36.8 mm
